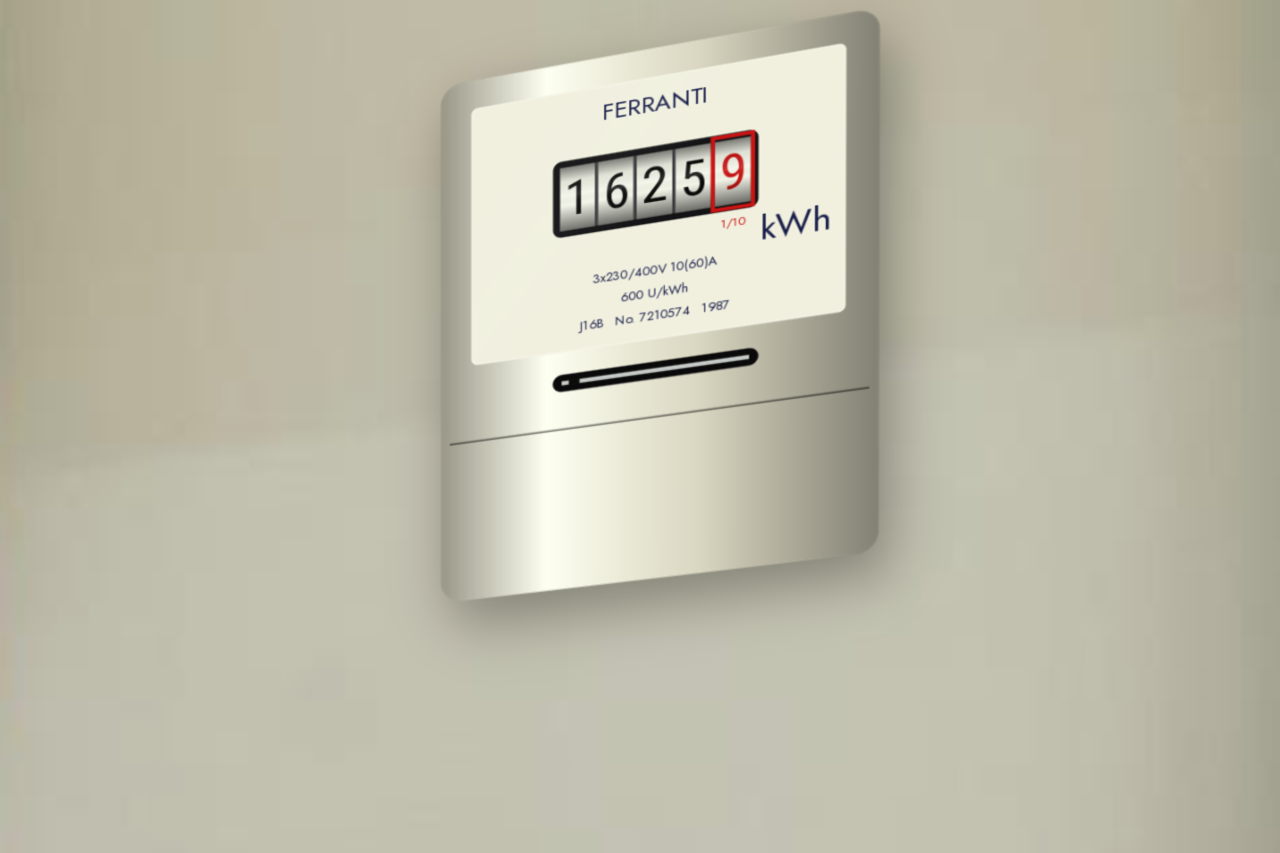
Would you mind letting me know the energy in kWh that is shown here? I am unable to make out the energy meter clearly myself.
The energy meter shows 1625.9 kWh
